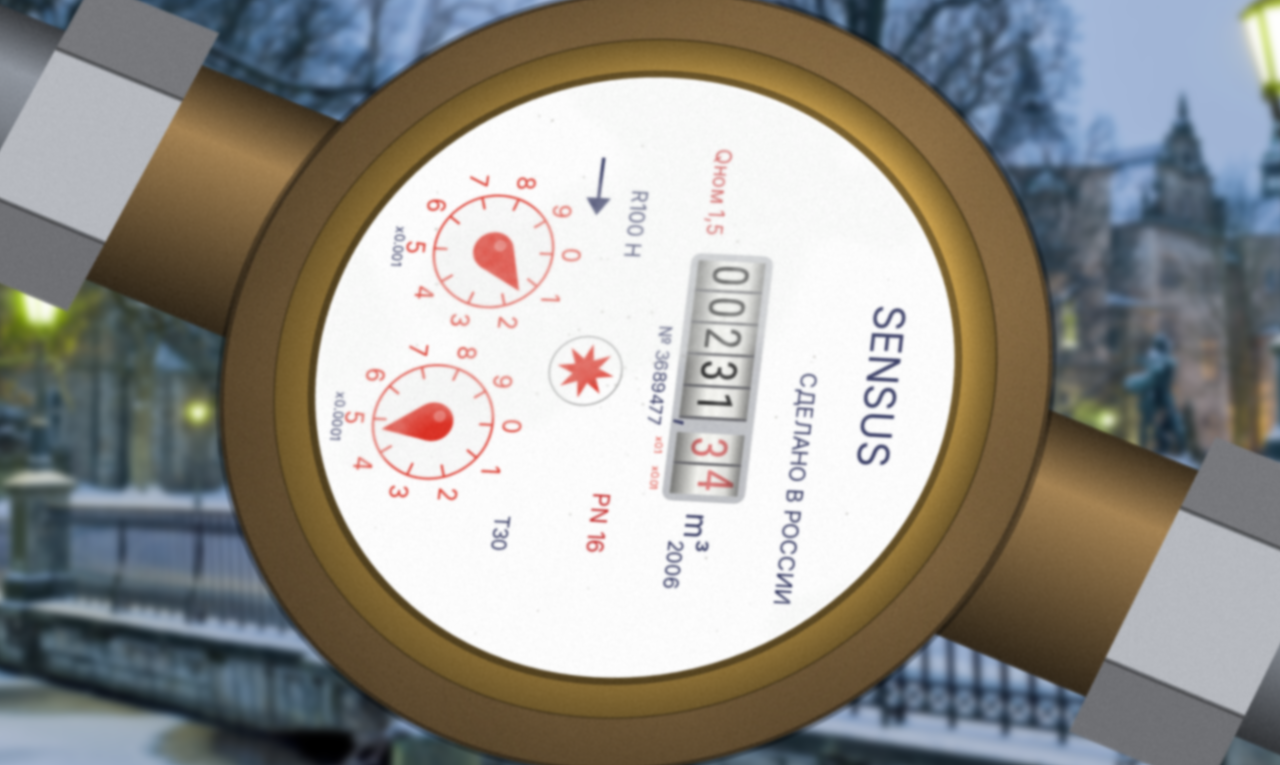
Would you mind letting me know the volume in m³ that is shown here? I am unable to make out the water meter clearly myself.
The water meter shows 231.3414 m³
